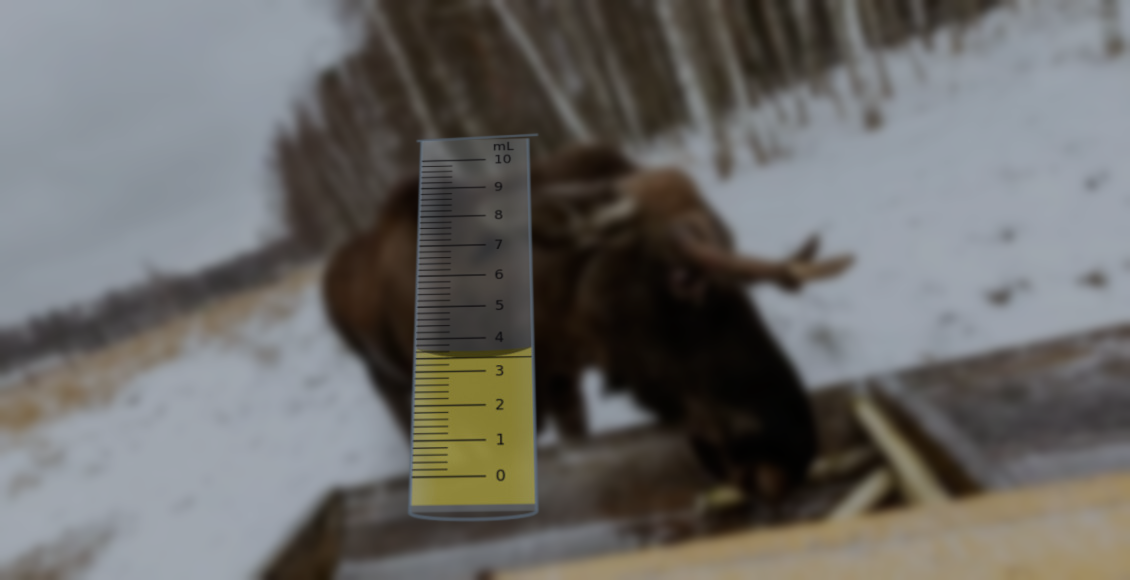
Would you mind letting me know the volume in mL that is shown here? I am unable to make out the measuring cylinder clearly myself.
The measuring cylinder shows 3.4 mL
